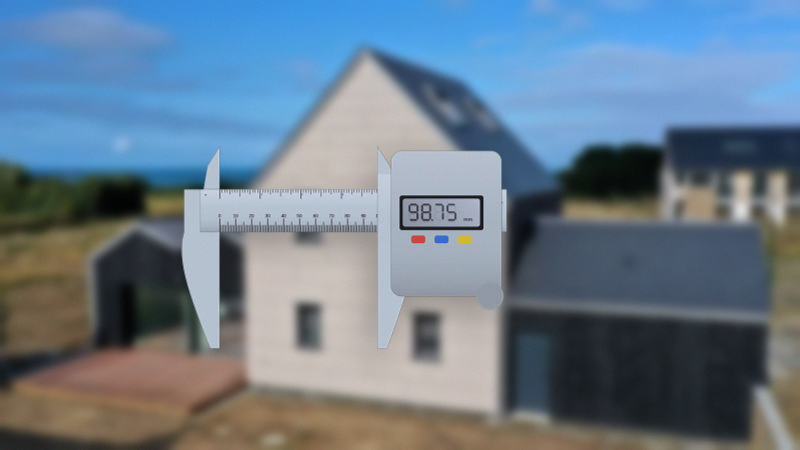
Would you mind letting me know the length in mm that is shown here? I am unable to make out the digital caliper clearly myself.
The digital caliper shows 98.75 mm
